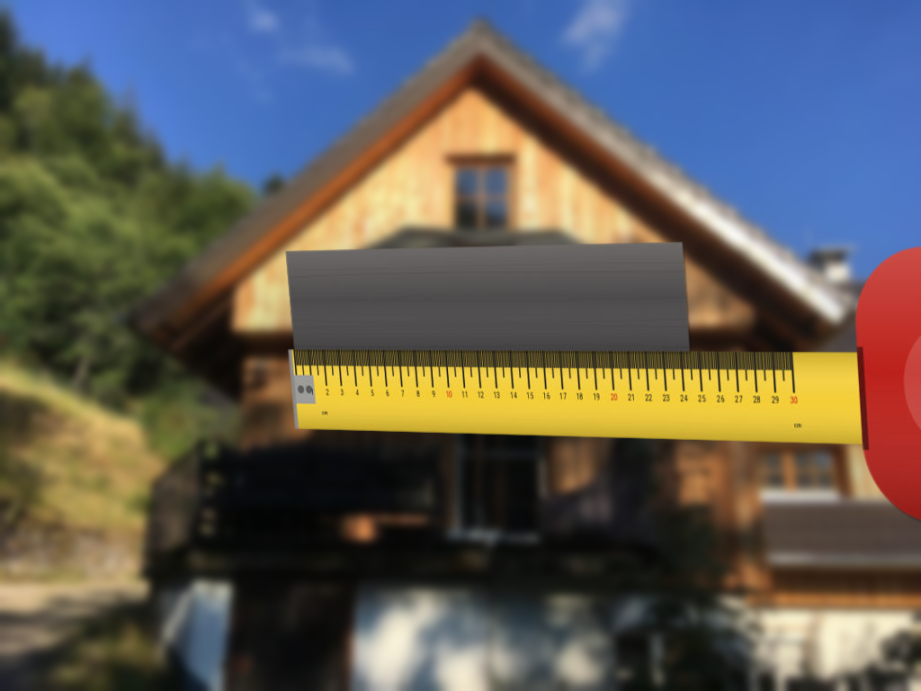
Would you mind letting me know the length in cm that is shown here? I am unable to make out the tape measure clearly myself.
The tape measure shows 24.5 cm
